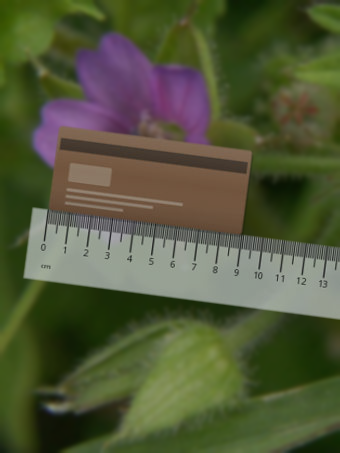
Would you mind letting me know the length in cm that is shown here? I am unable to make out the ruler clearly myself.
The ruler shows 9 cm
